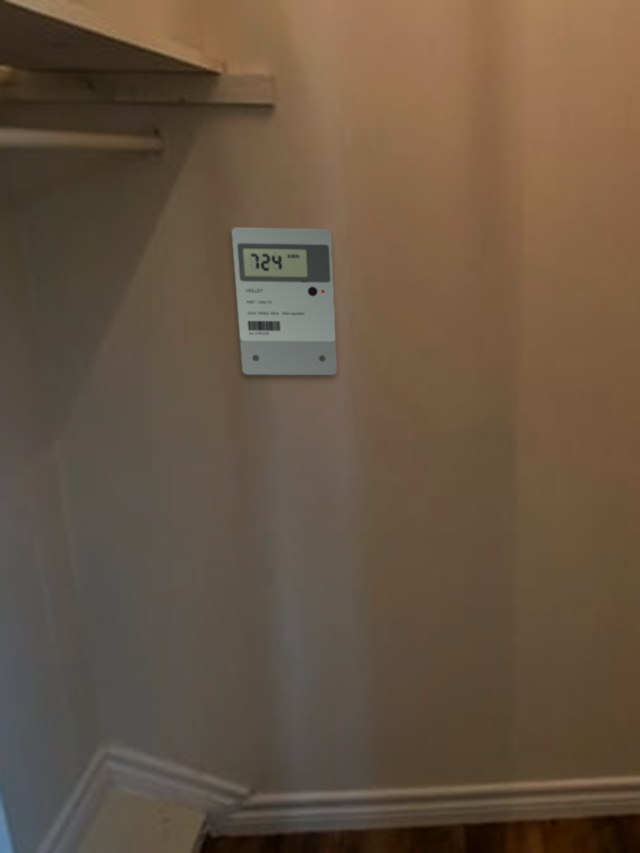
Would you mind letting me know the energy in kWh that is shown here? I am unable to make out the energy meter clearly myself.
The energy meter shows 724 kWh
